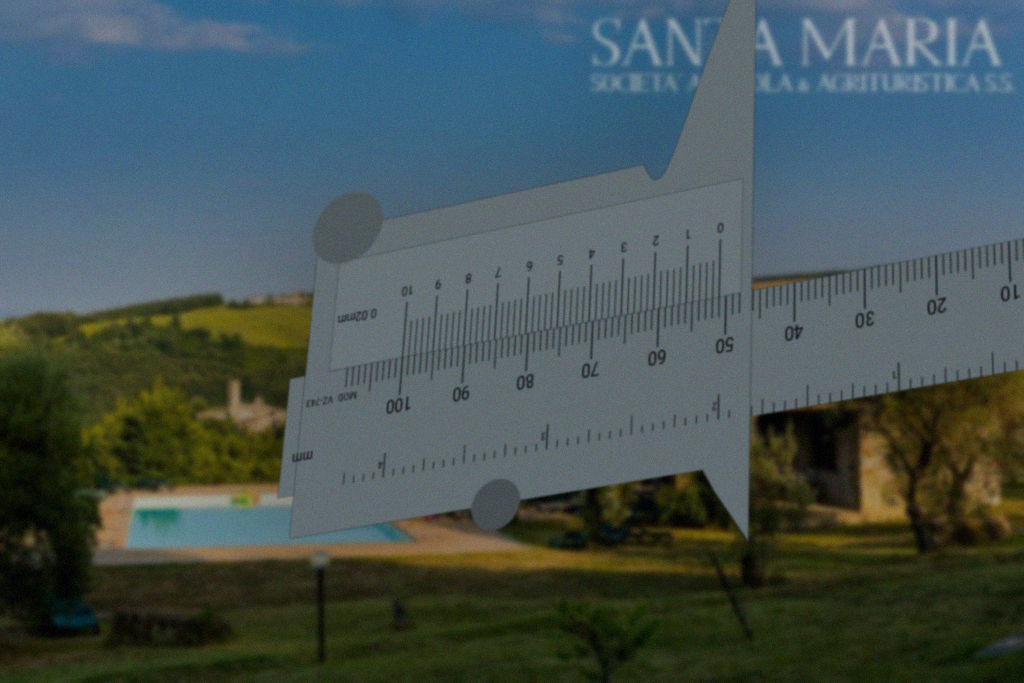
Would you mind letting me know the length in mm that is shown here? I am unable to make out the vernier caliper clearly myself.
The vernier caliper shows 51.0 mm
